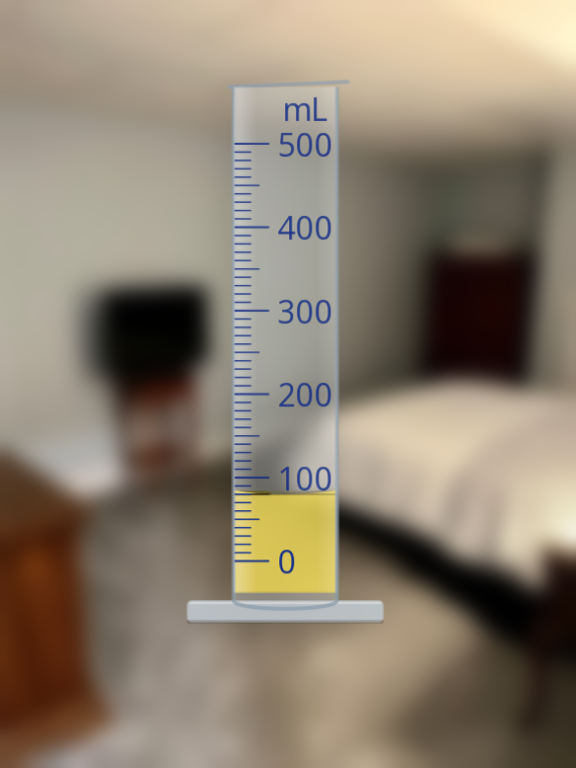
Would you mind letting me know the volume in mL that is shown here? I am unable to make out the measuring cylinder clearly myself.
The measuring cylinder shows 80 mL
